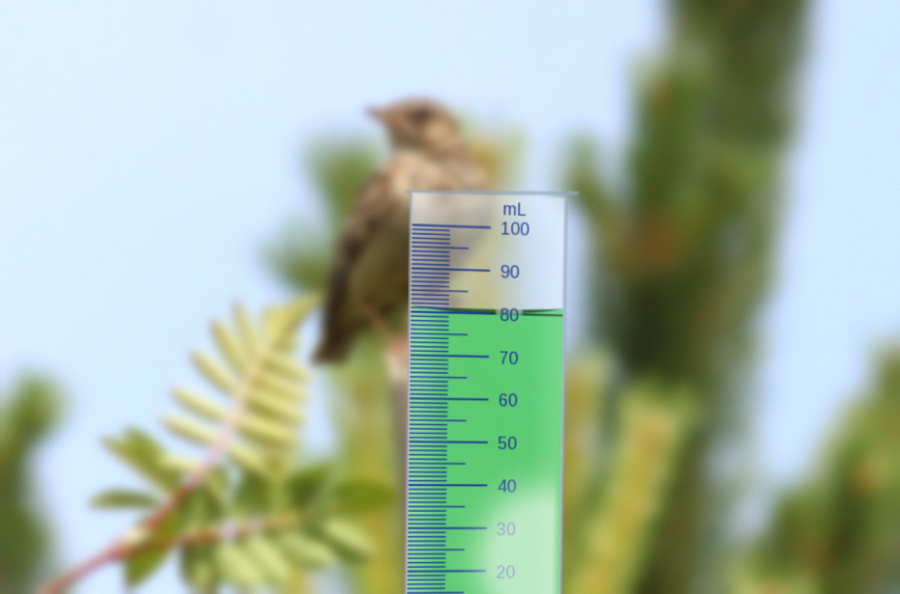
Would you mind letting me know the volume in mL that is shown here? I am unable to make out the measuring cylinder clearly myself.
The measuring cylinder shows 80 mL
